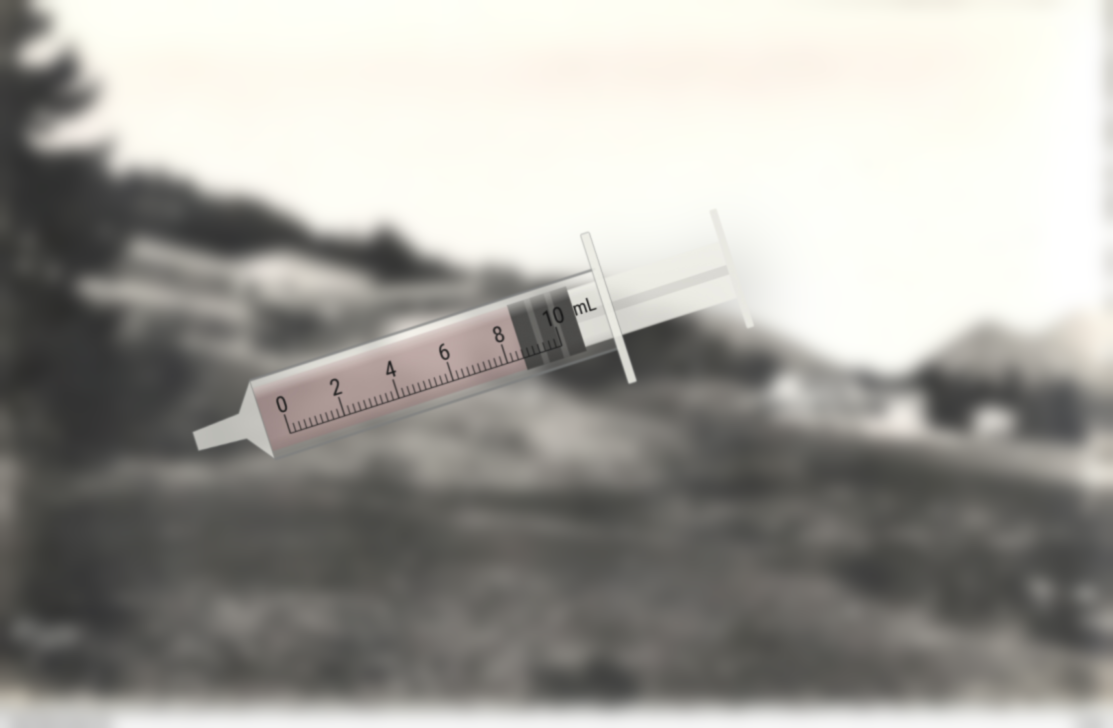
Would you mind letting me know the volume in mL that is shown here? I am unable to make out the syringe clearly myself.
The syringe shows 8.6 mL
